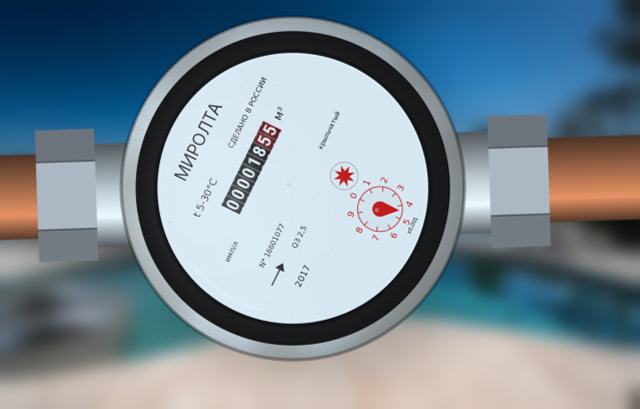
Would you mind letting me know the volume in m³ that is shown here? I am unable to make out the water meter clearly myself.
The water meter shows 18.554 m³
